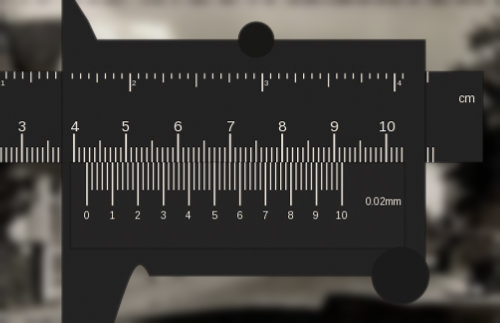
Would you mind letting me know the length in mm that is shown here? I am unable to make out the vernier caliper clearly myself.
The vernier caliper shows 42.5 mm
